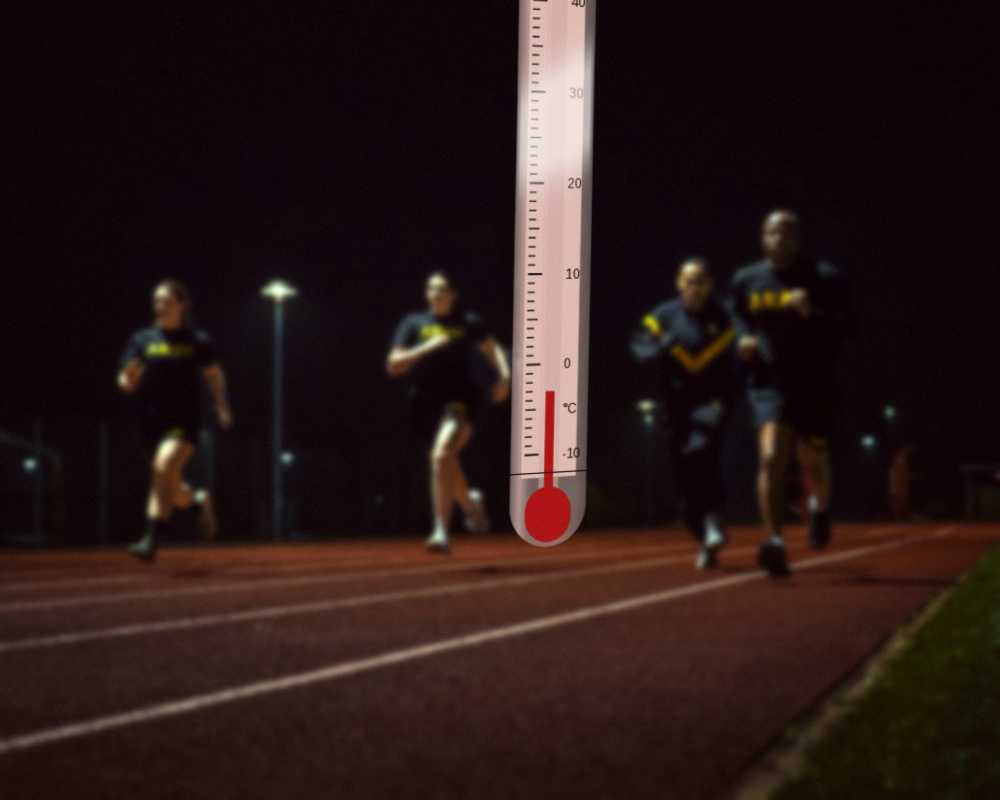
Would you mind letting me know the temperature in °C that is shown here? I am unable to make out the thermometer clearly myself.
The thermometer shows -3 °C
